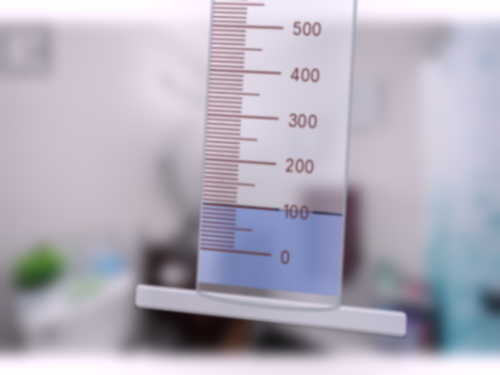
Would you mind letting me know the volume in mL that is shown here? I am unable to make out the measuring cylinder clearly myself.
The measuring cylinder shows 100 mL
